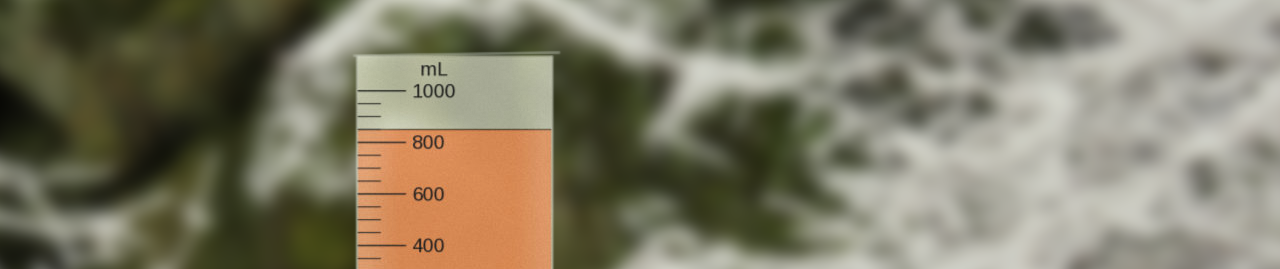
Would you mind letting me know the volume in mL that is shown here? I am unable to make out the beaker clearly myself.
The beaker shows 850 mL
